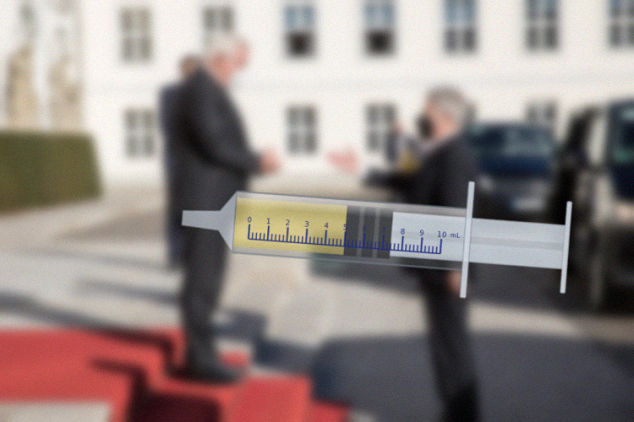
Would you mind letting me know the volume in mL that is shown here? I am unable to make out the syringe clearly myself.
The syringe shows 5 mL
